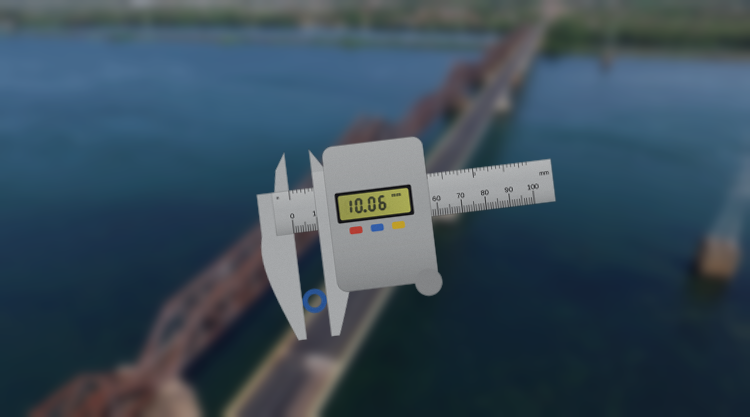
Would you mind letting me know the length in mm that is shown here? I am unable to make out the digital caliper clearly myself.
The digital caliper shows 10.06 mm
